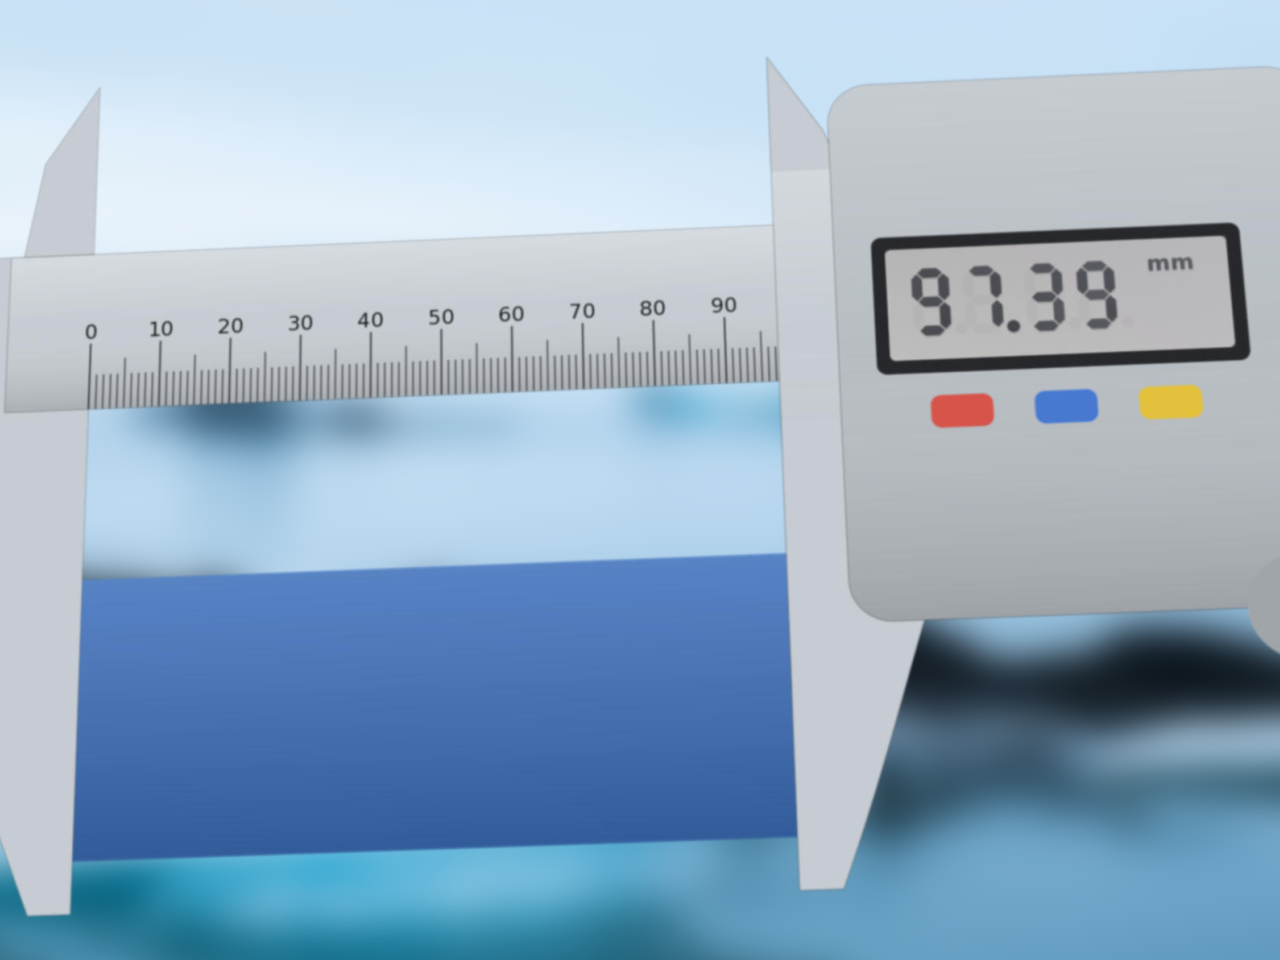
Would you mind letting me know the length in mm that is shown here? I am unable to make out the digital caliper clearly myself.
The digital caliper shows 97.39 mm
